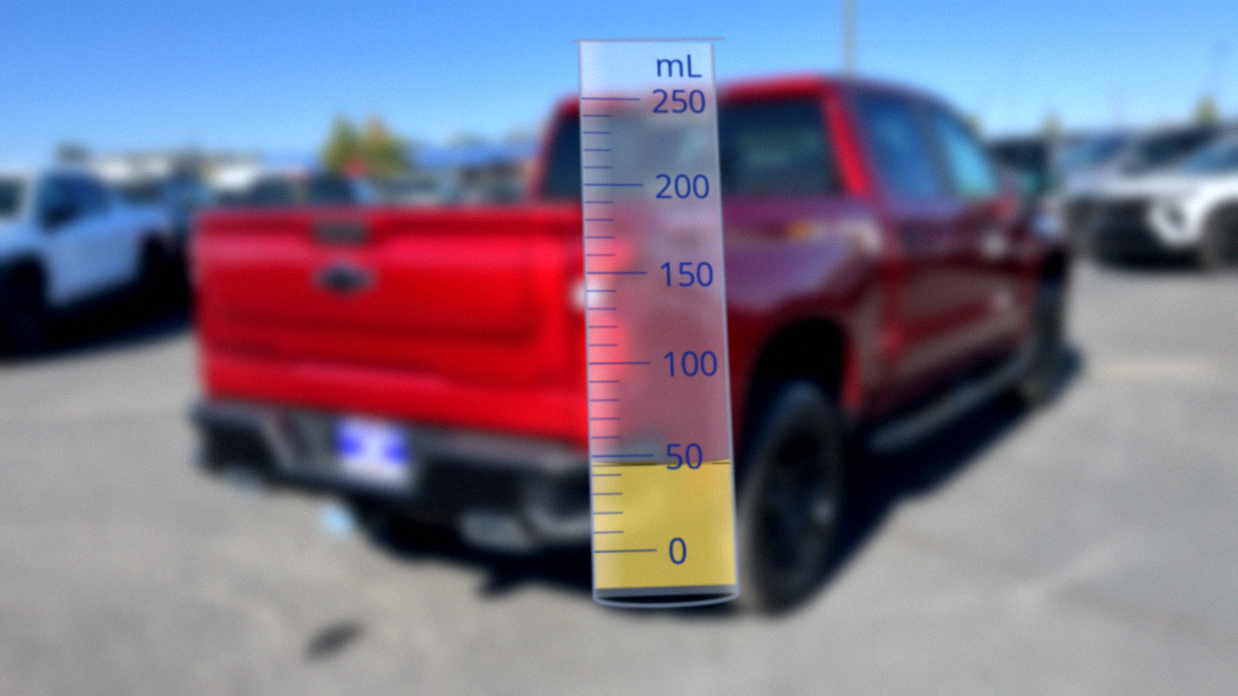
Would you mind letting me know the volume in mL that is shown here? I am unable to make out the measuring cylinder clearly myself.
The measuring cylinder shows 45 mL
